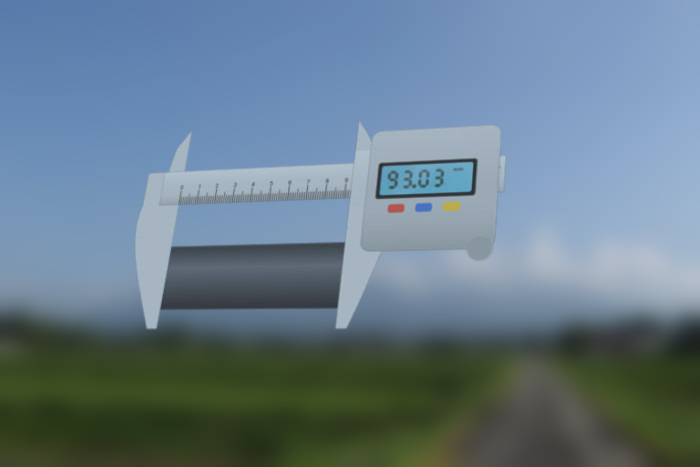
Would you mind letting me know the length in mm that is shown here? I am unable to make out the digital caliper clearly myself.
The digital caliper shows 93.03 mm
